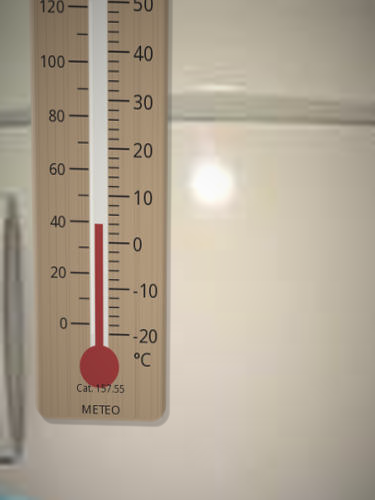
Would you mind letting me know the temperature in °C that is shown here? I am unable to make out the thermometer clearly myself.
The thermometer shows 4 °C
